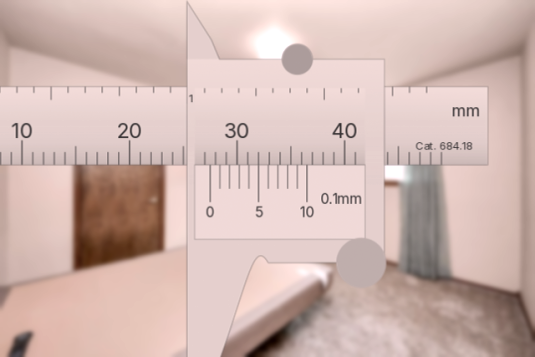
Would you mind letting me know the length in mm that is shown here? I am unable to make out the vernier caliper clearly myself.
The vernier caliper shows 27.5 mm
